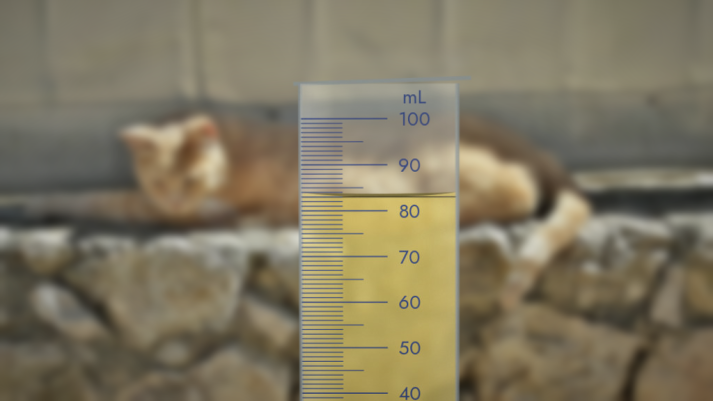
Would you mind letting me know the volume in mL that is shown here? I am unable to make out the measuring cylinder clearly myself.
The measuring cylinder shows 83 mL
